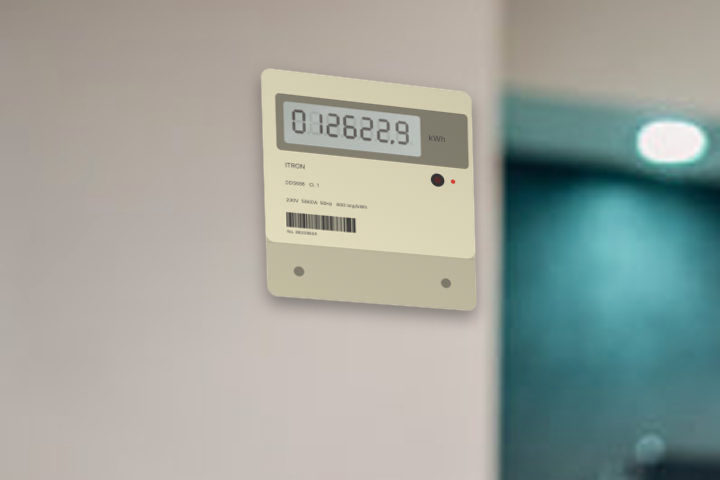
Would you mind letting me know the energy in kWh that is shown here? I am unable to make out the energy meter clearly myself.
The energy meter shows 12622.9 kWh
